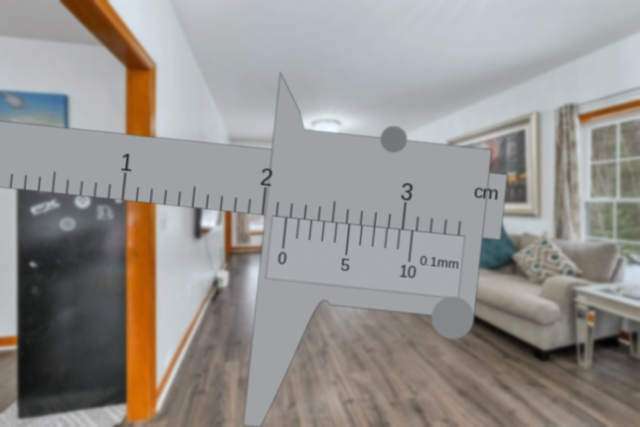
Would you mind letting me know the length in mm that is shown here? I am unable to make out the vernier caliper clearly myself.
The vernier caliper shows 21.7 mm
